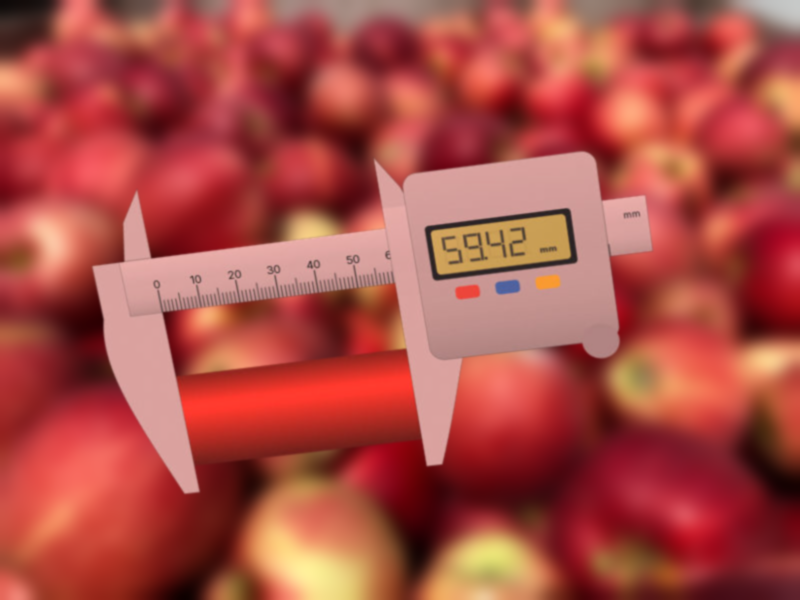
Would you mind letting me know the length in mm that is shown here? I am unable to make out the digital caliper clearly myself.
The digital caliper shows 59.42 mm
